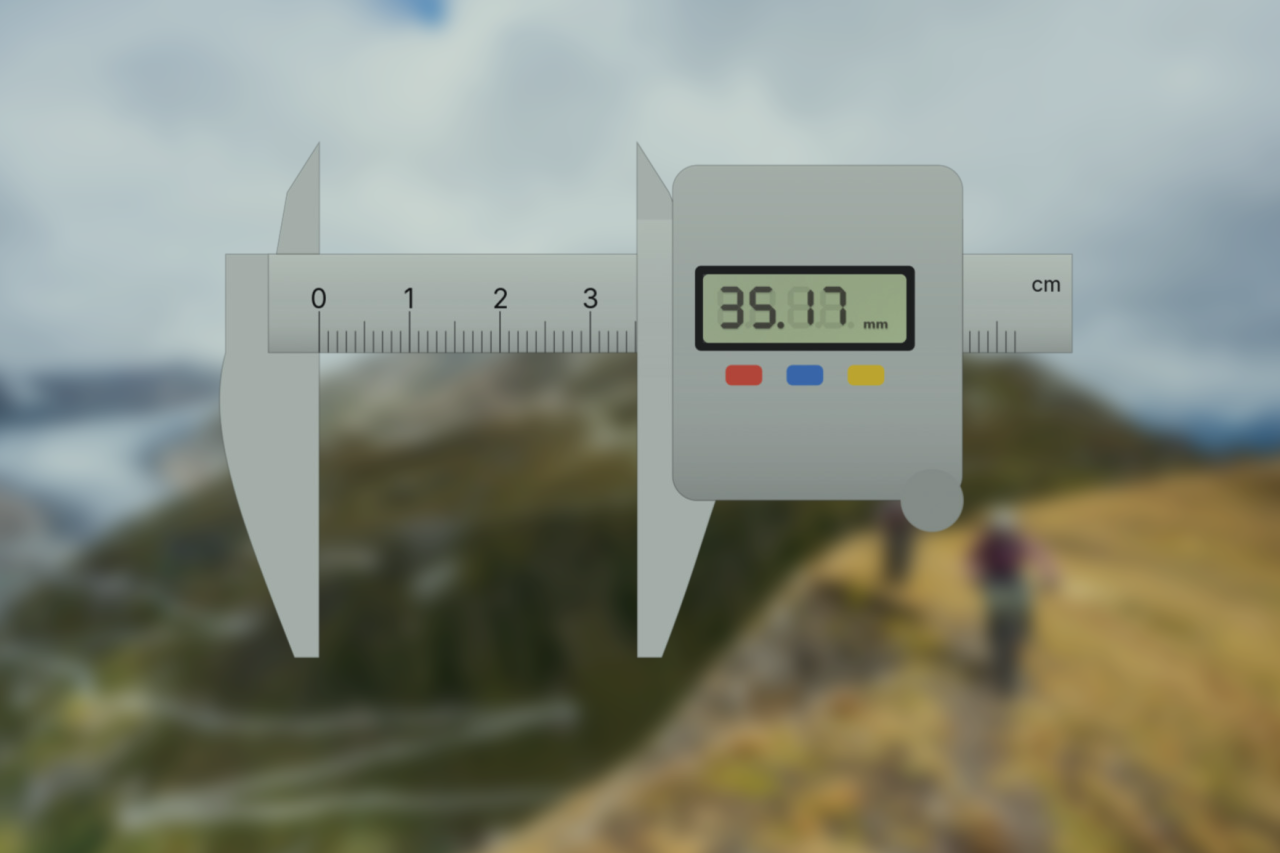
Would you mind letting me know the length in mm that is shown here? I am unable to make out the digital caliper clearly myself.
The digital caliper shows 35.17 mm
